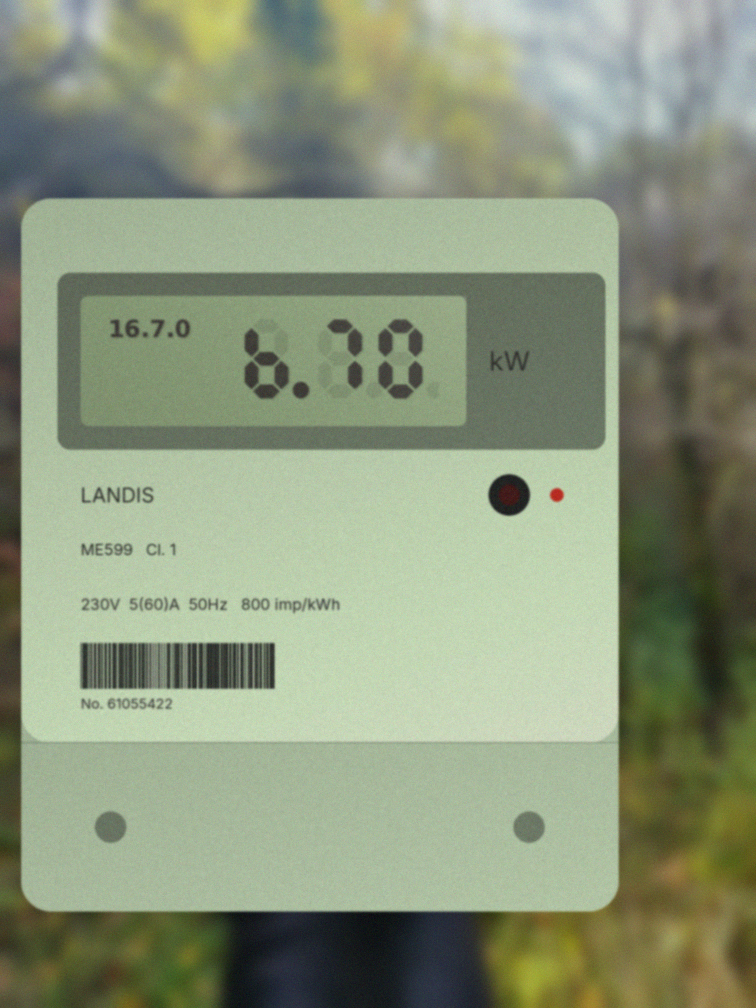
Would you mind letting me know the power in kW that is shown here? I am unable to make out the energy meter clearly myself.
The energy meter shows 6.70 kW
